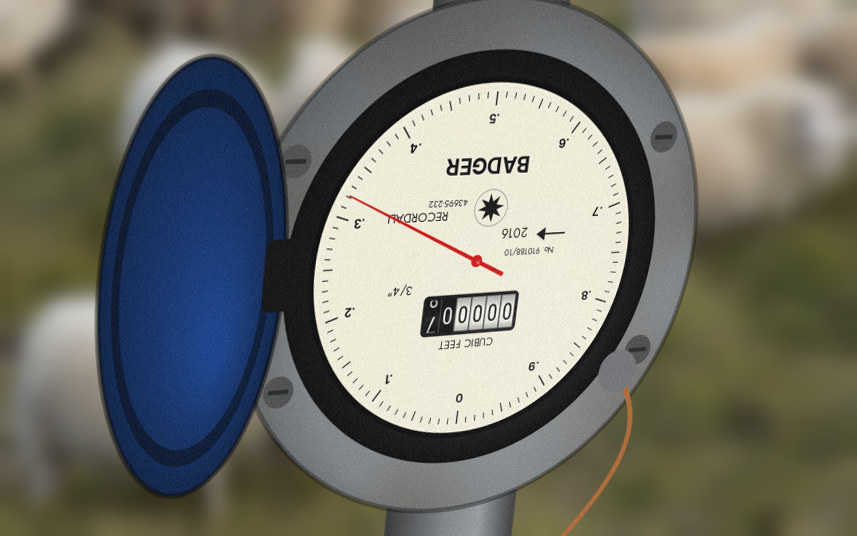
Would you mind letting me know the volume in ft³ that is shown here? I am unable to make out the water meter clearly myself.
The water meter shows 7.32 ft³
